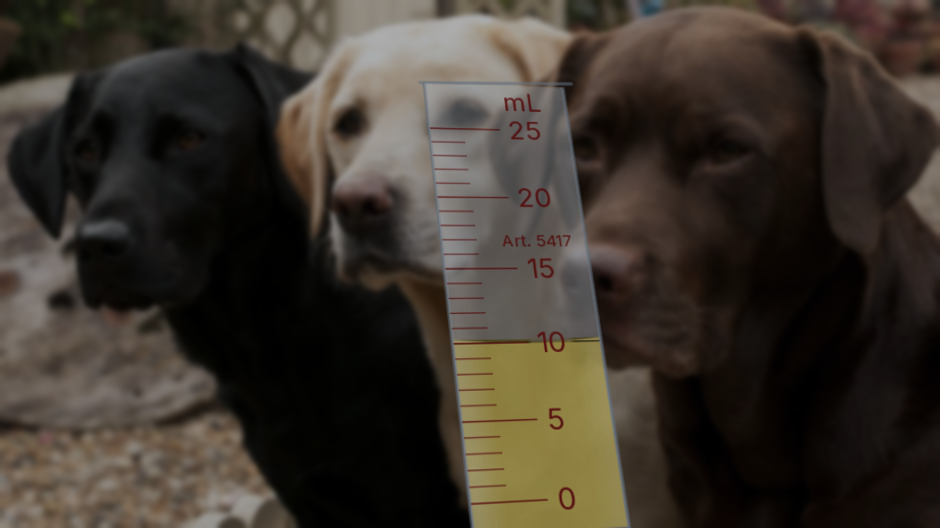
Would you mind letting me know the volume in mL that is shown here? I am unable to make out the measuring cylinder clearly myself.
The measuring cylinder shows 10 mL
